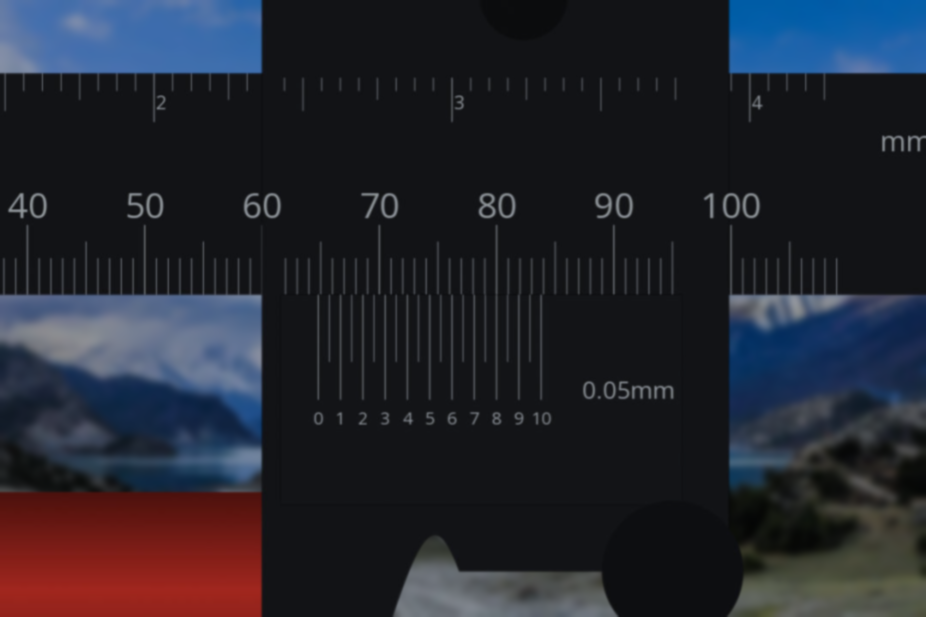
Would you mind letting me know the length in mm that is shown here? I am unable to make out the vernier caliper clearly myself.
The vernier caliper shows 64.8 mm
